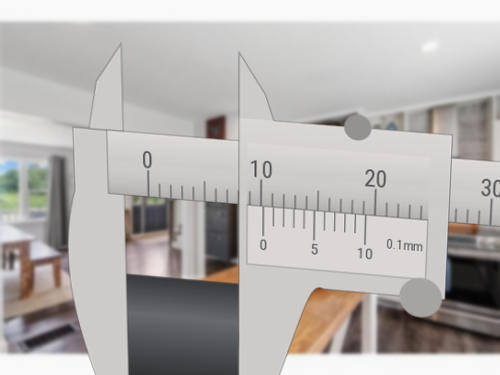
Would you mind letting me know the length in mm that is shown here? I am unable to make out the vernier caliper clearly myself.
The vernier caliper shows 10.2 mm
